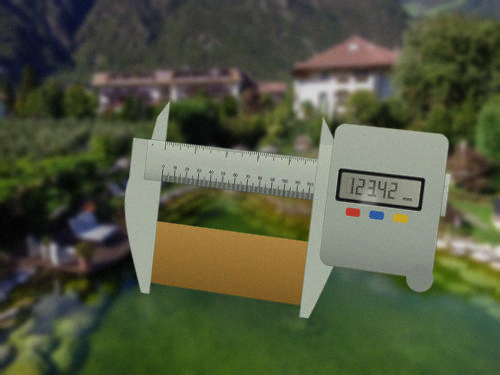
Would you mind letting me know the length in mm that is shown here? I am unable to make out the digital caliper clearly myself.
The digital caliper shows 123.42 mm
